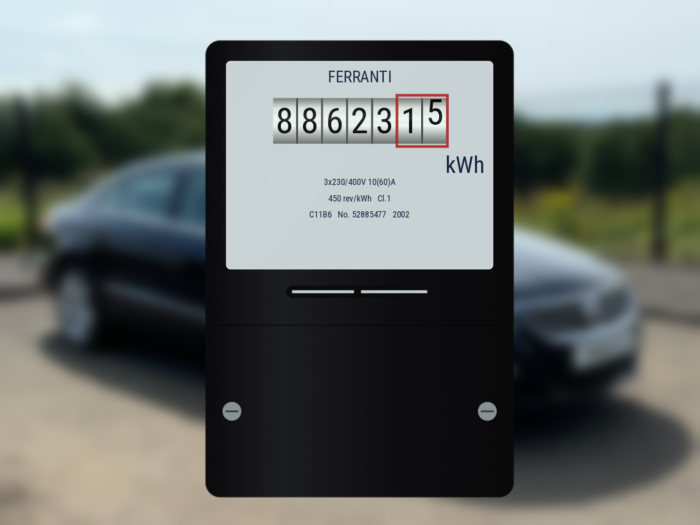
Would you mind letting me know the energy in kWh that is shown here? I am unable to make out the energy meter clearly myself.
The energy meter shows 88623.15 kWh
